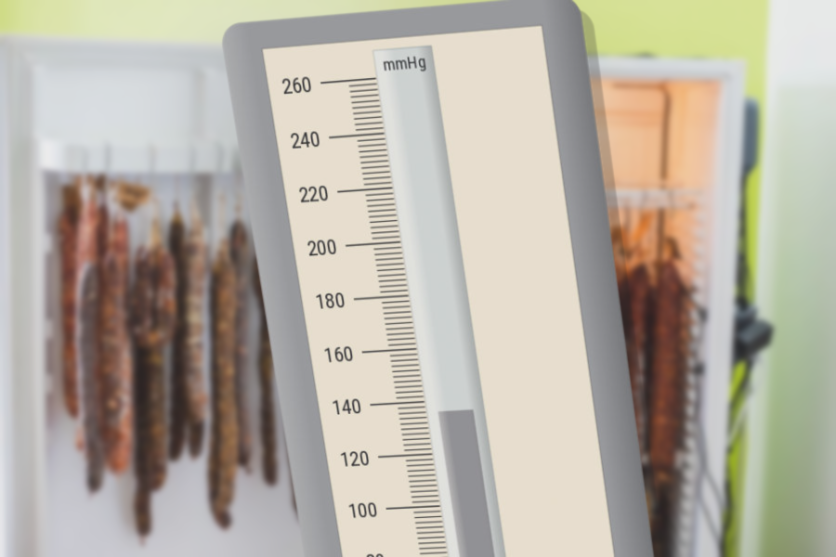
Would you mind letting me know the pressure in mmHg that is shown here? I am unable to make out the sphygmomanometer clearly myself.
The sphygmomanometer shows 136 mmHg
